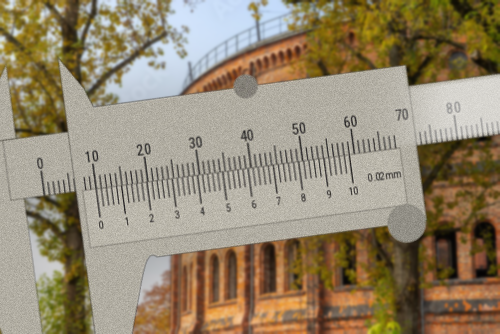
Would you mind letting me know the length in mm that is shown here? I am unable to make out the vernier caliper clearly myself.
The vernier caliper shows 10.0 mm
